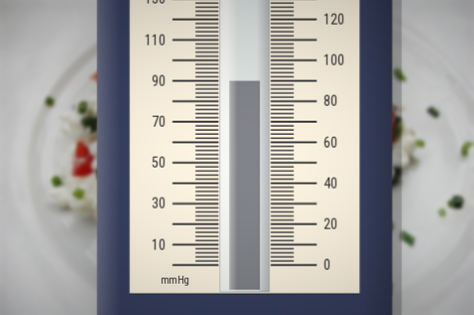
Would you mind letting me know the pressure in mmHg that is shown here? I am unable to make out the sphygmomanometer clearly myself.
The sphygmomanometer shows 90 mmHg
